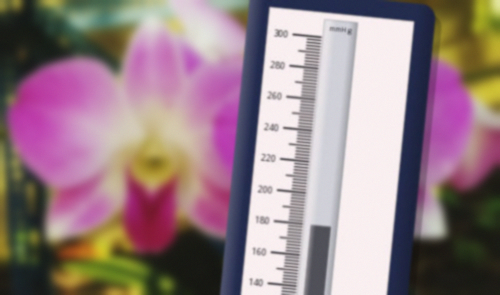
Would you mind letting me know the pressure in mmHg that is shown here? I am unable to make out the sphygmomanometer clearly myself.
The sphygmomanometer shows 180 mmHg
